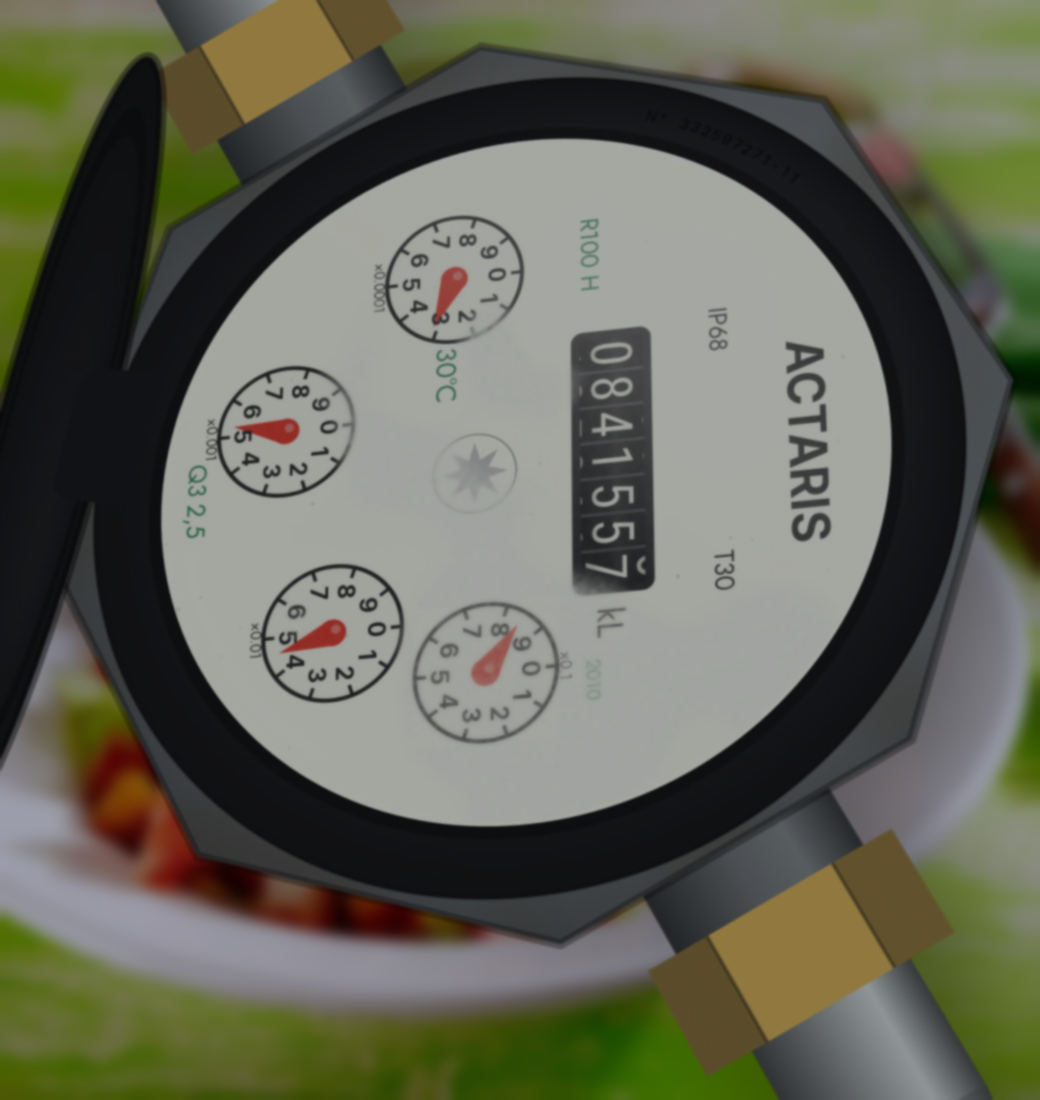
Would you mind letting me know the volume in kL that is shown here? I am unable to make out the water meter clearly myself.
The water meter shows 841556.8453 kL
